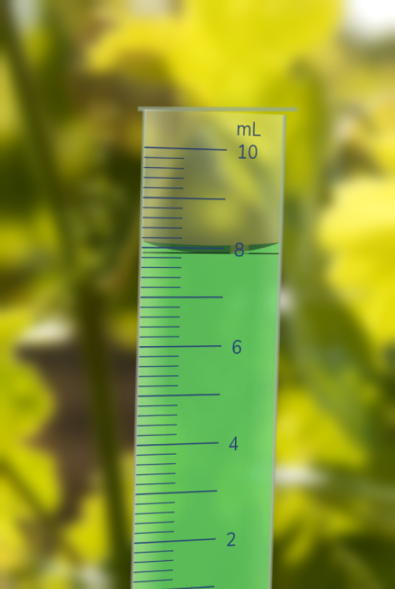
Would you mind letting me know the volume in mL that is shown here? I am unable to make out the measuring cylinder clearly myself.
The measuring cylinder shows 7.9 mL
